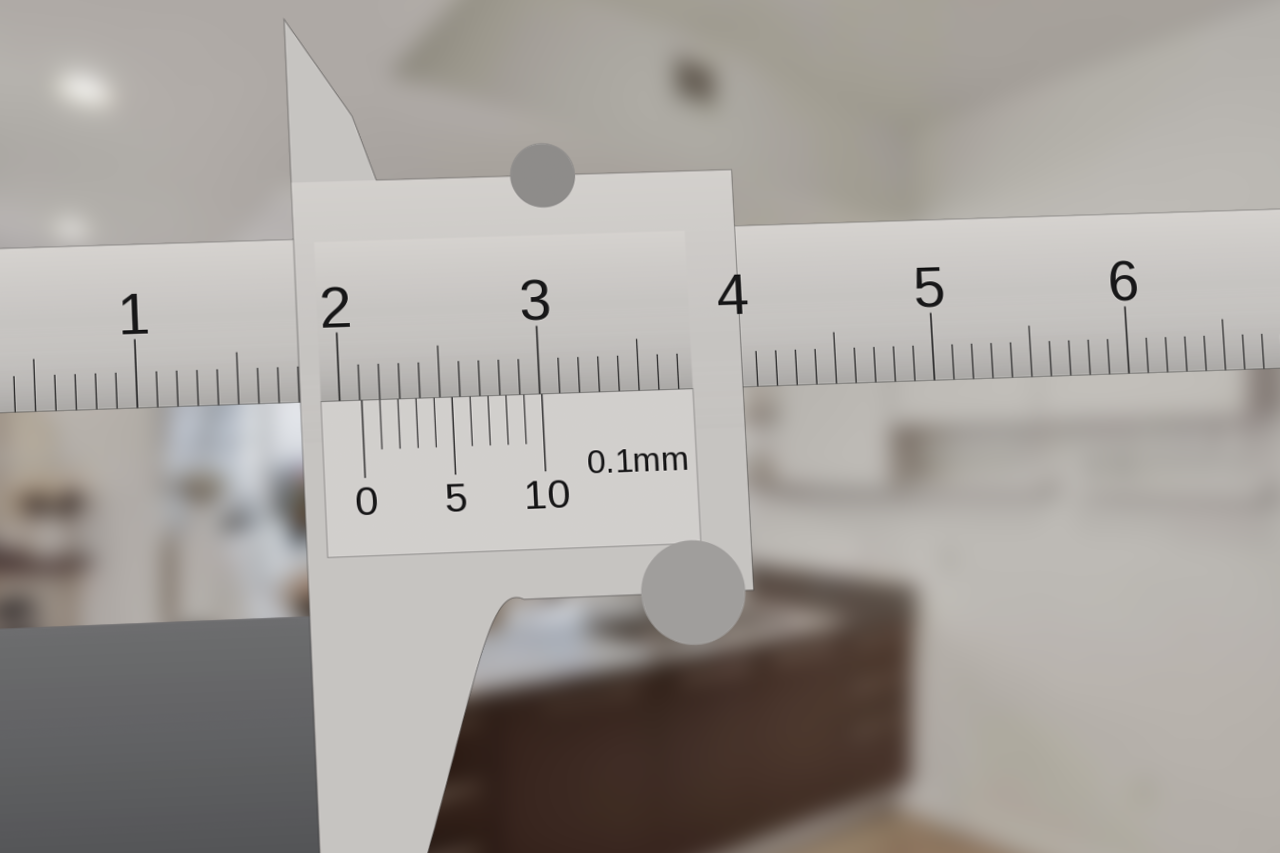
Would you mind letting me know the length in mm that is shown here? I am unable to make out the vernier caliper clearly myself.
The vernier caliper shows 21.1 mm
